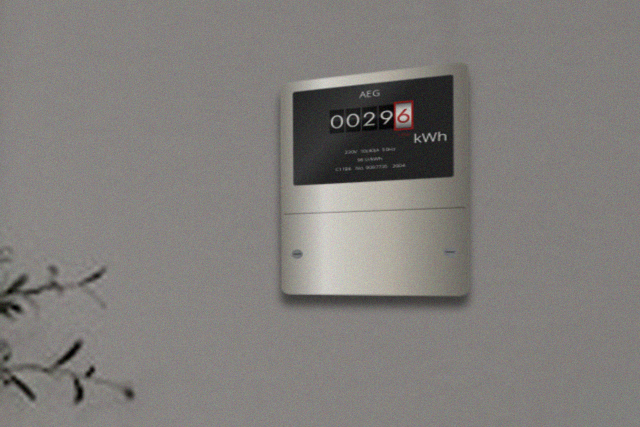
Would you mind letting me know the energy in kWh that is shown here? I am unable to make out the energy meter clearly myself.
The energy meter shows 29.6 kWh
